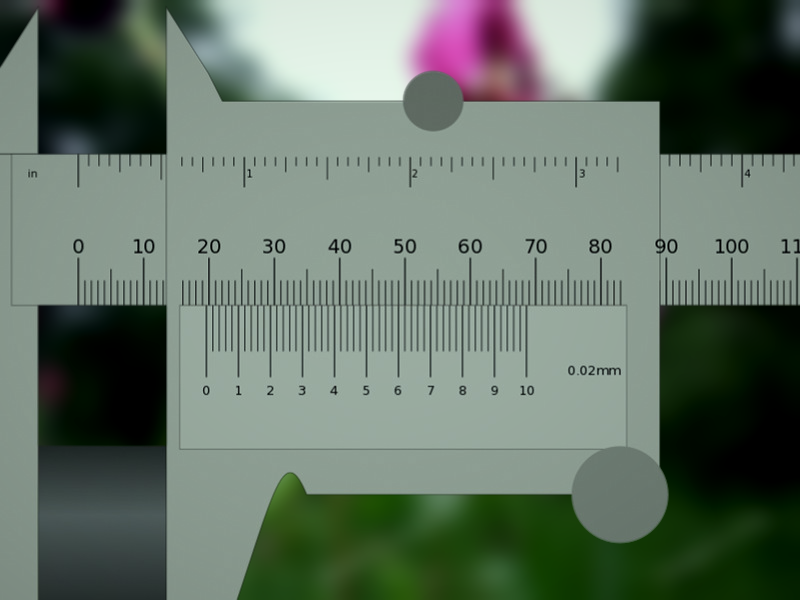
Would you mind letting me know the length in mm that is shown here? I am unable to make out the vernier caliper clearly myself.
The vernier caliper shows 19.6 mm
